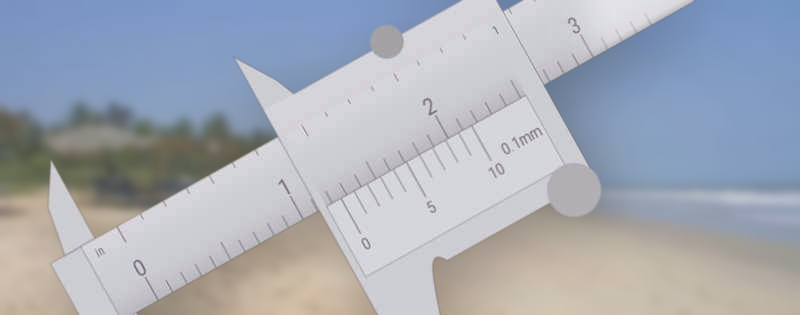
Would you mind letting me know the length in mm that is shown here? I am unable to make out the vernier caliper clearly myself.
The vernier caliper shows 12.6 mm
